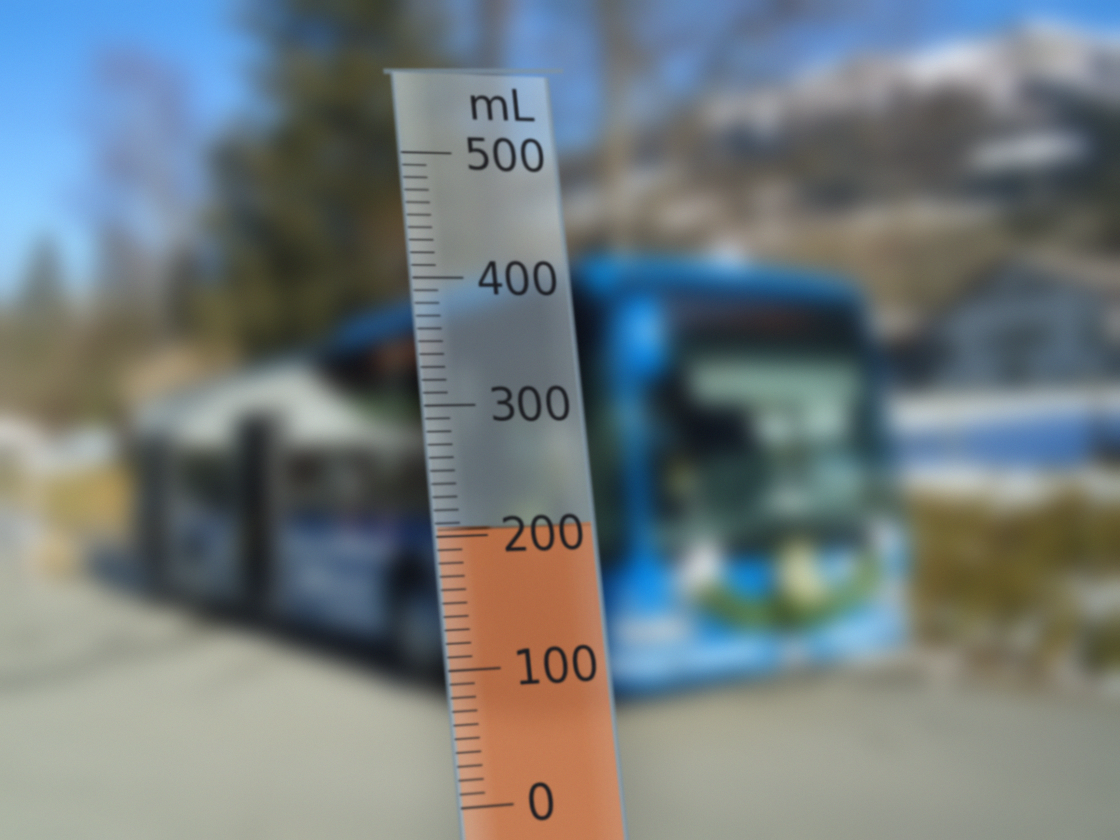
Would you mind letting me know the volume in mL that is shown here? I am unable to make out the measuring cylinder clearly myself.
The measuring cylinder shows 205 mL
